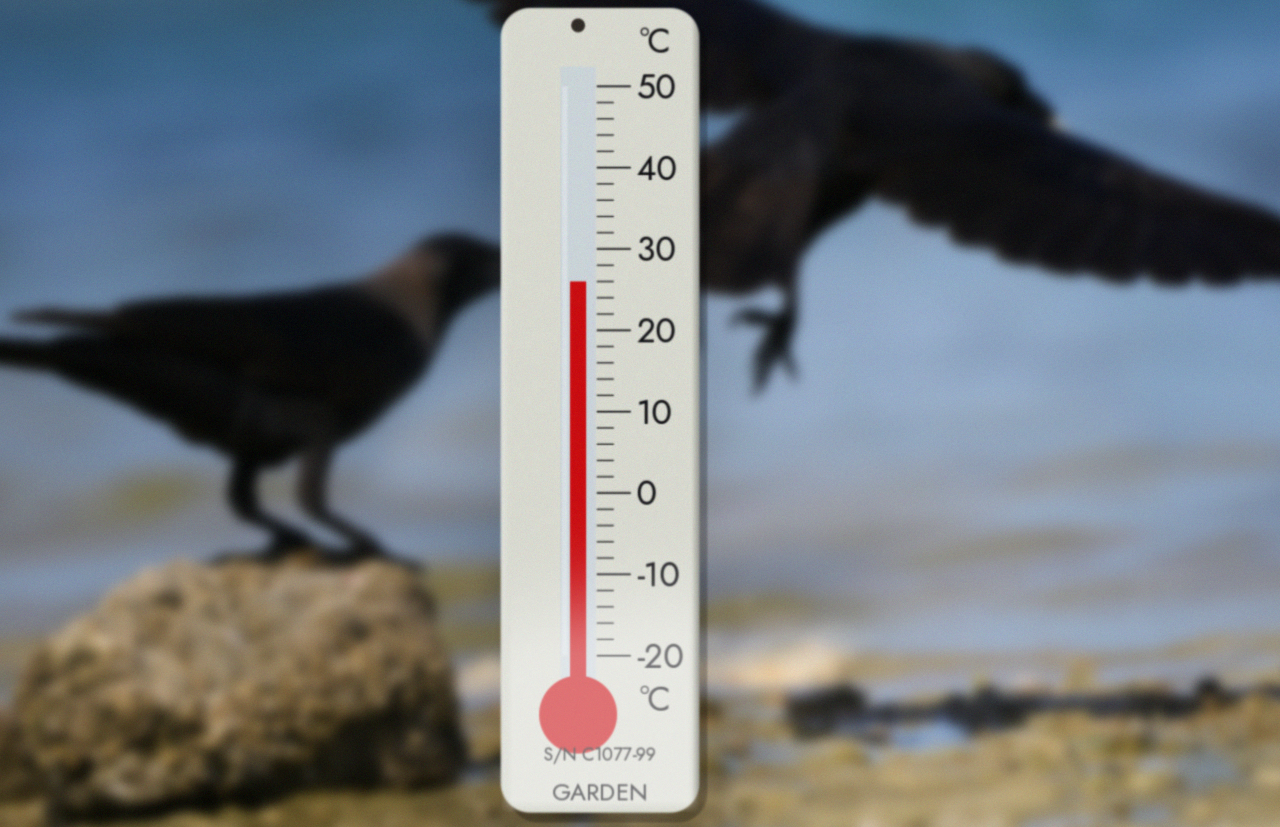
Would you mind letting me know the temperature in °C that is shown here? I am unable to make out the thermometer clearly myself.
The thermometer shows 26 °C
